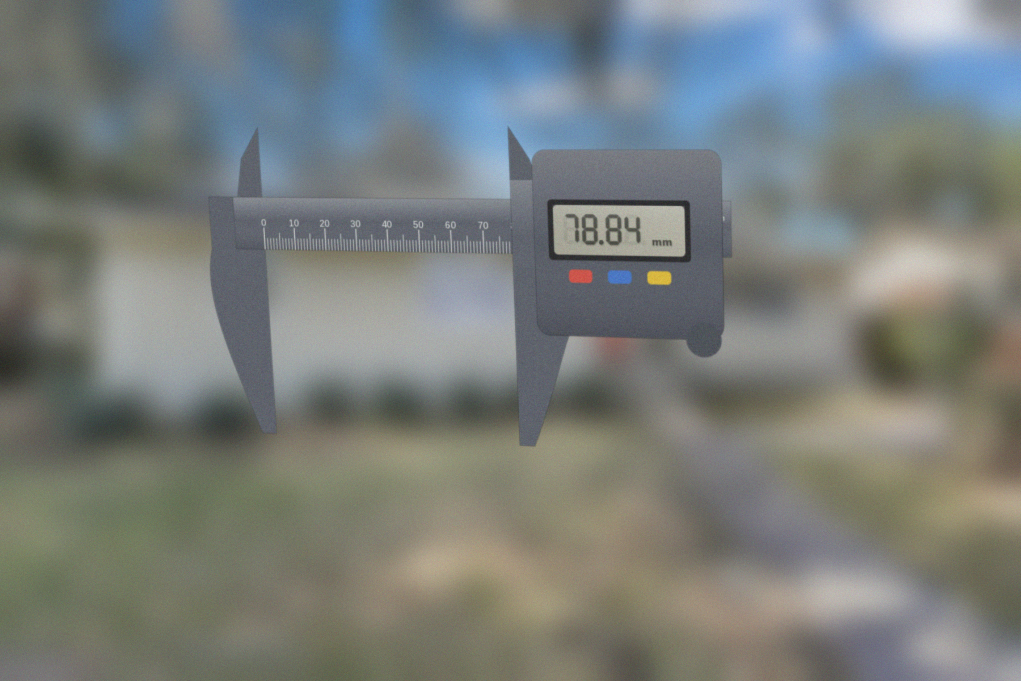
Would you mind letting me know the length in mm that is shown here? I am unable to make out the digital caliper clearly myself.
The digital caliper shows 78.84 mm
